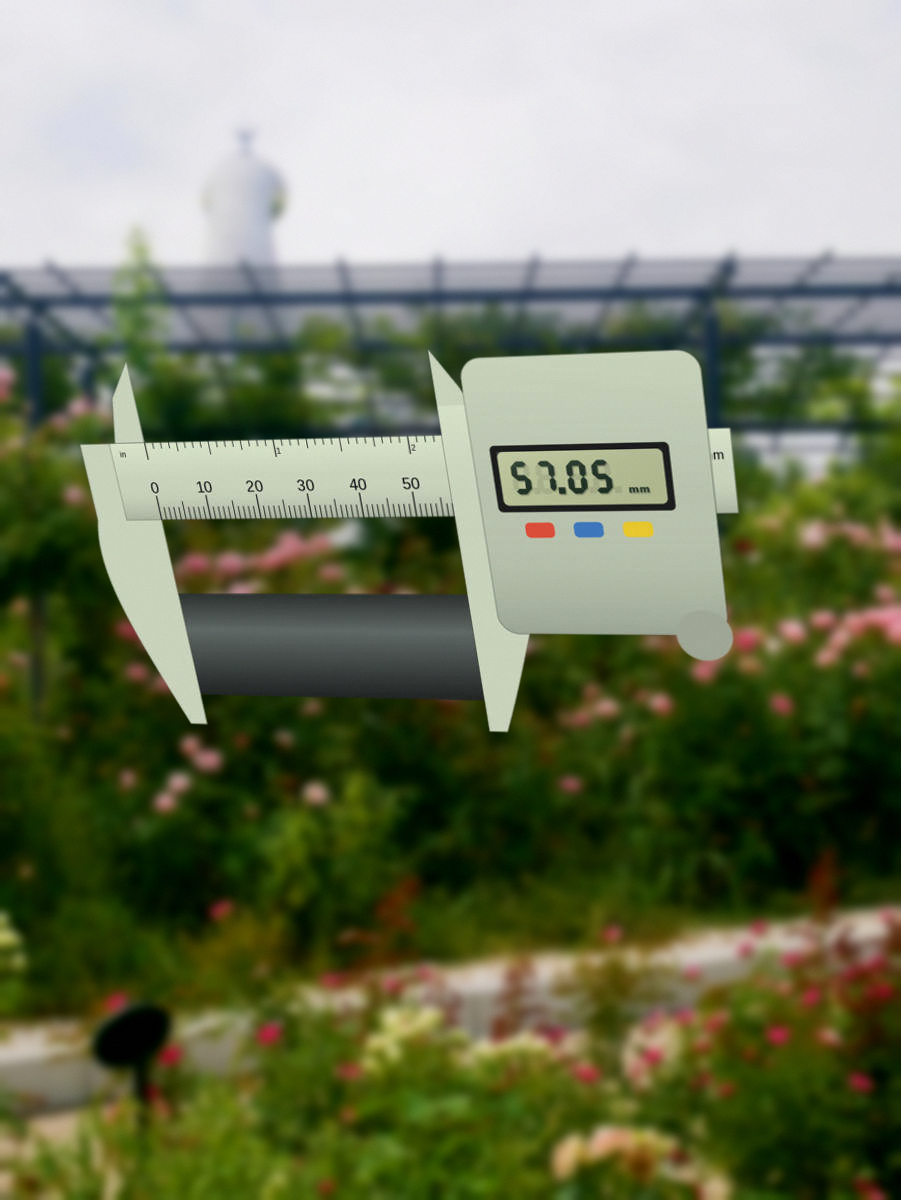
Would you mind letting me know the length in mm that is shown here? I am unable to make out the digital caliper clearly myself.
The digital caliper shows 57.05 mm
